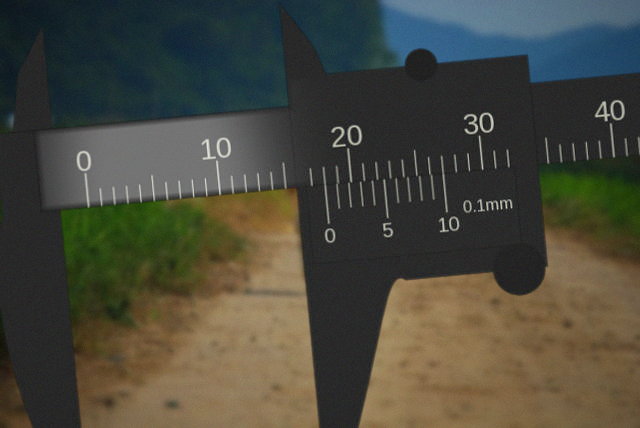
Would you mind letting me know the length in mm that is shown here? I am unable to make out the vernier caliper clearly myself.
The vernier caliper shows 18.0 mm
